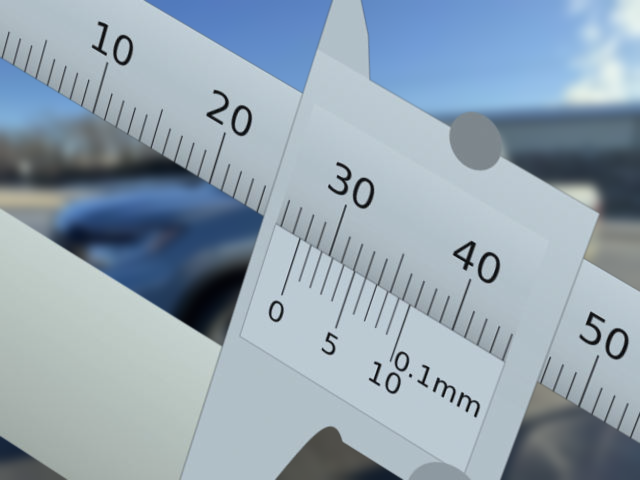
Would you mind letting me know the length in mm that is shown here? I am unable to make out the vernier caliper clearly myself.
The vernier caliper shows 27.6 mm
